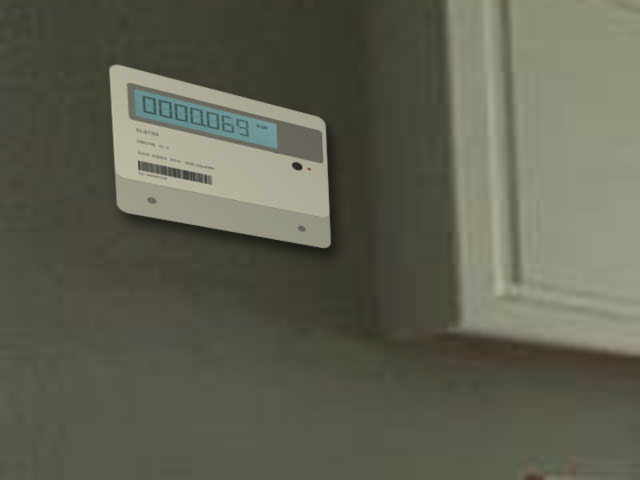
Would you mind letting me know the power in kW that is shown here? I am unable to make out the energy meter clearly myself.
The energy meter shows 0.069 kW
